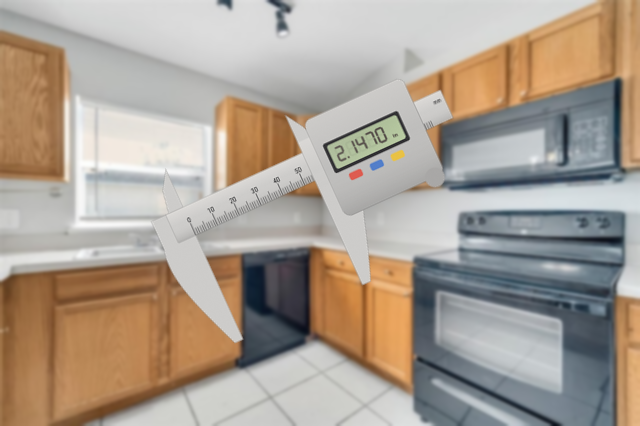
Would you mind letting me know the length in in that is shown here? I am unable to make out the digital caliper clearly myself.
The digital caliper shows 2.1470 in
